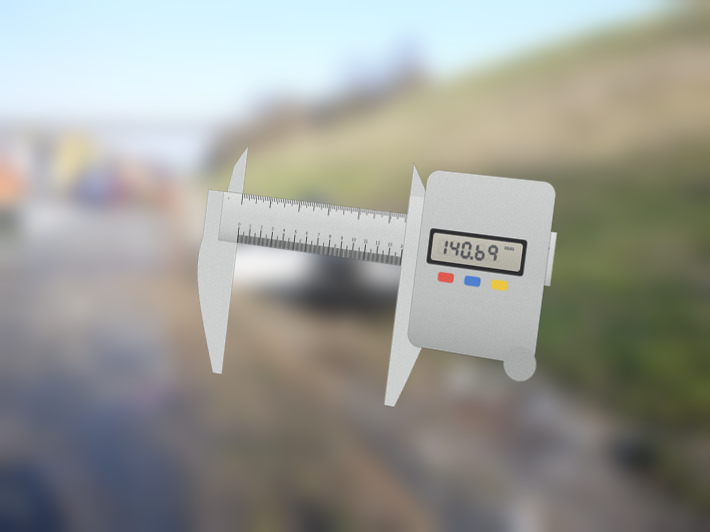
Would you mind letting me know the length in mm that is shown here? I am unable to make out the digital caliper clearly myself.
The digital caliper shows 140.69 mm
